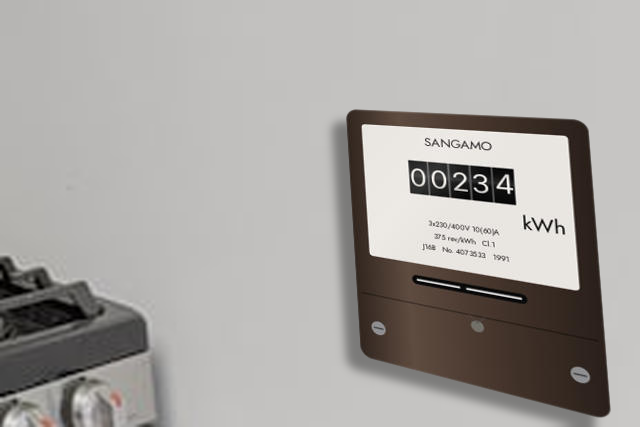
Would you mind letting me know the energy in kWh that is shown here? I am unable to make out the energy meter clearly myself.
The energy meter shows 234 kWh
